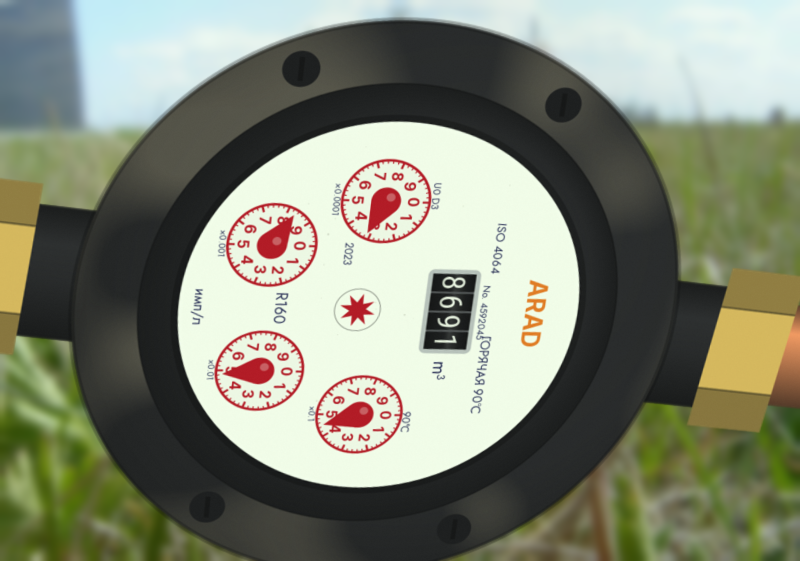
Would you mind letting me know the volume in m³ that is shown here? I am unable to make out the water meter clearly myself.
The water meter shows 8691.4483 m³
